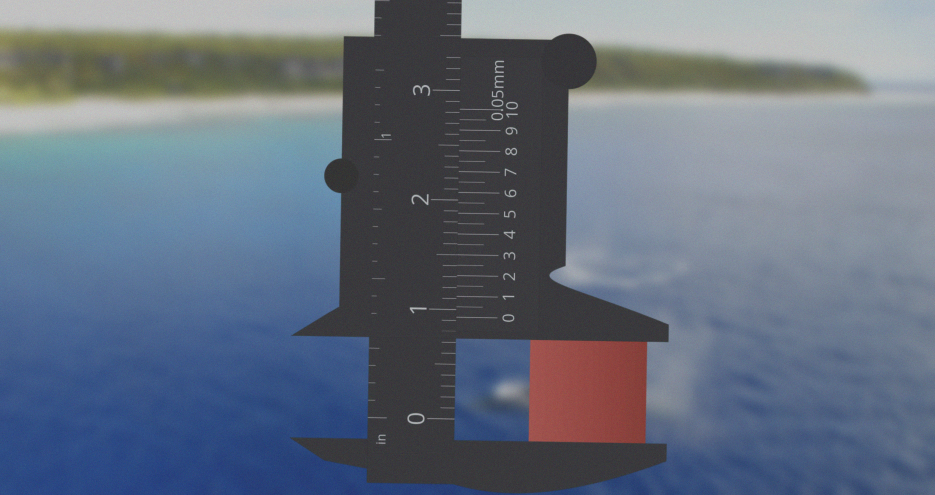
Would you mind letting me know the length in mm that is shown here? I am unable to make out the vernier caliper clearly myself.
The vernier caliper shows 9.3 mm
